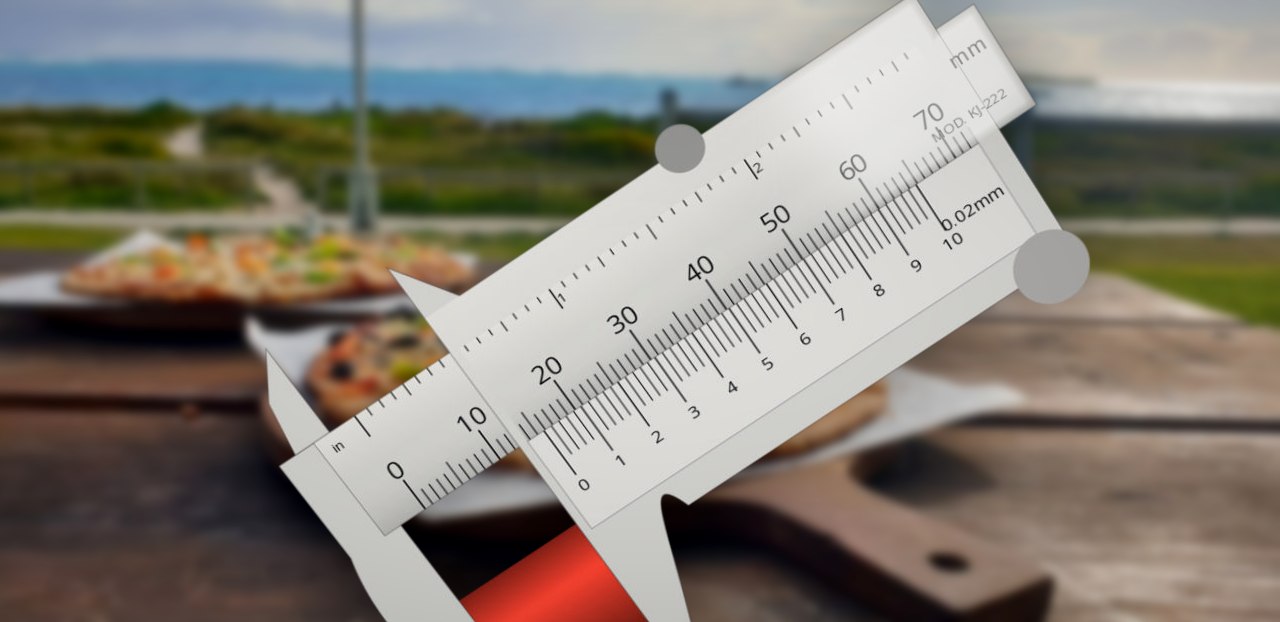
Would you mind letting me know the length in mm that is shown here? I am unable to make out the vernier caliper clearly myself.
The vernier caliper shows 15.8 mm
